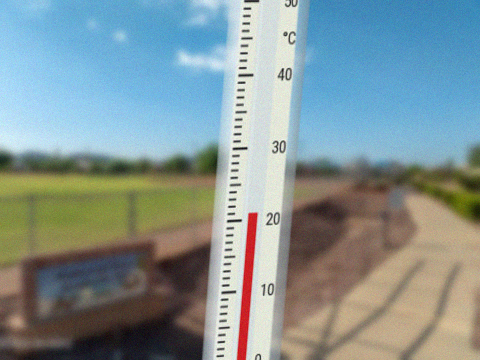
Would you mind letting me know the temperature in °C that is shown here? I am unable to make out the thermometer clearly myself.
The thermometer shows 21 °C
